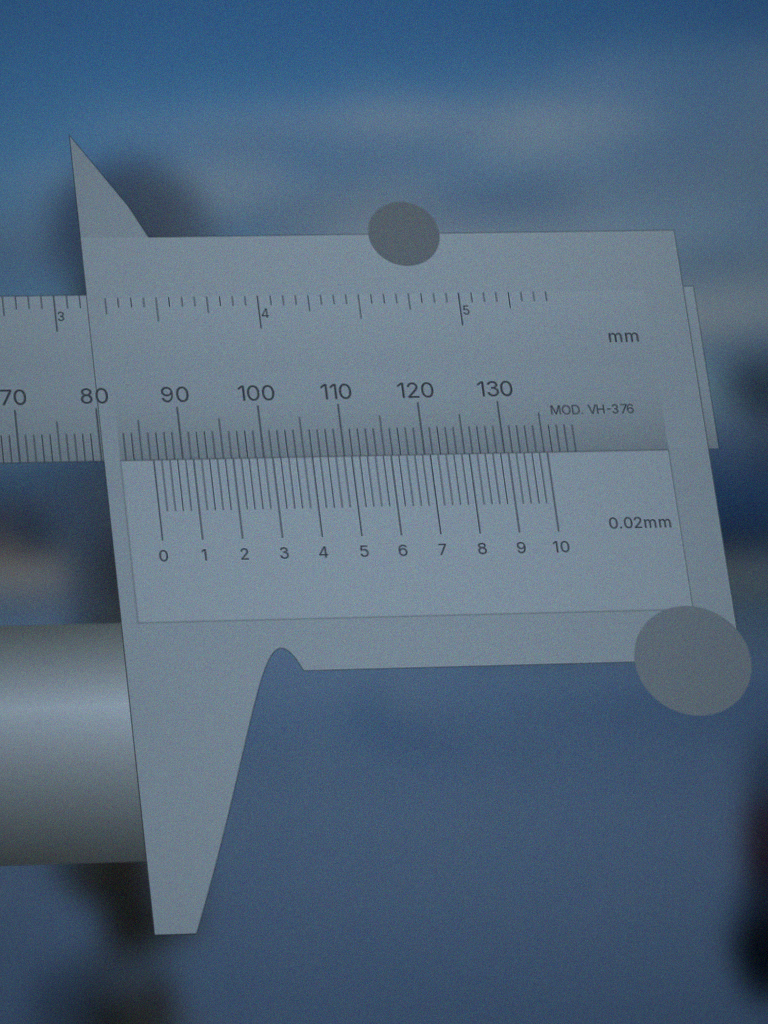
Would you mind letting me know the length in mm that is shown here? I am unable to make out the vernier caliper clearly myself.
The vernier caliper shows 86.4 mm
